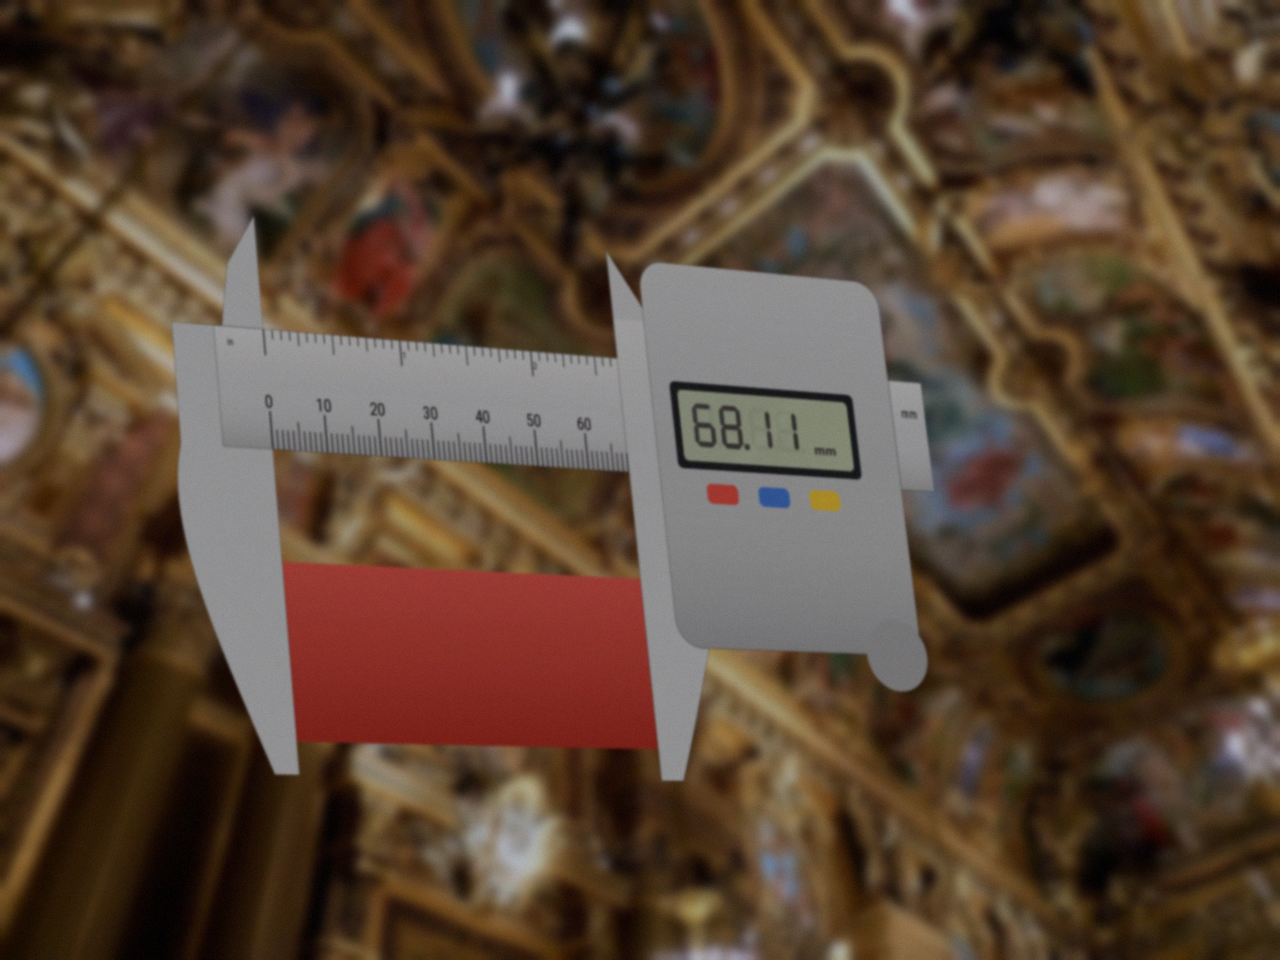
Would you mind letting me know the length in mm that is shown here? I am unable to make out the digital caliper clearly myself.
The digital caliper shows 68.11 mm
